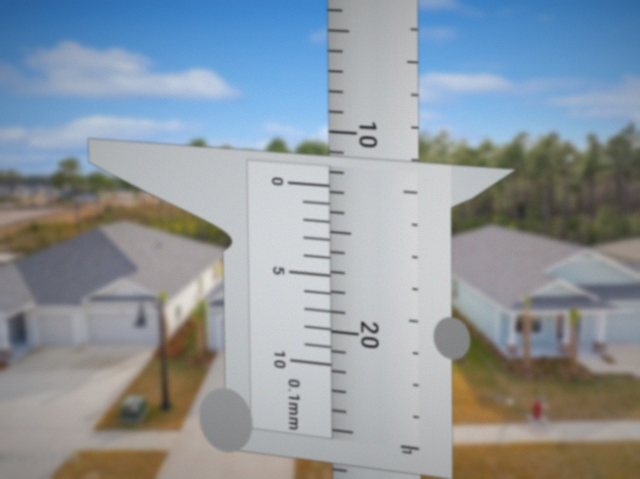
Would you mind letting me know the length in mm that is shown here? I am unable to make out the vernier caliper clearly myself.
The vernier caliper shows 12.7 mm
